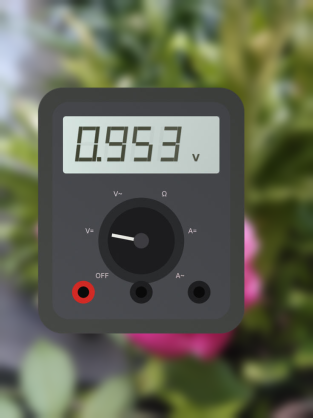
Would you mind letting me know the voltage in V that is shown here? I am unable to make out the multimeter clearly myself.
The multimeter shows 0.953 V
